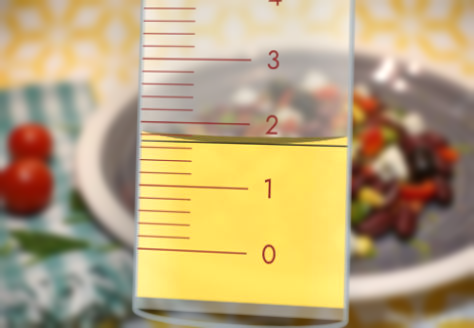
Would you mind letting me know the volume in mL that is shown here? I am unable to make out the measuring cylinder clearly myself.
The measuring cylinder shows 1.7 mL
